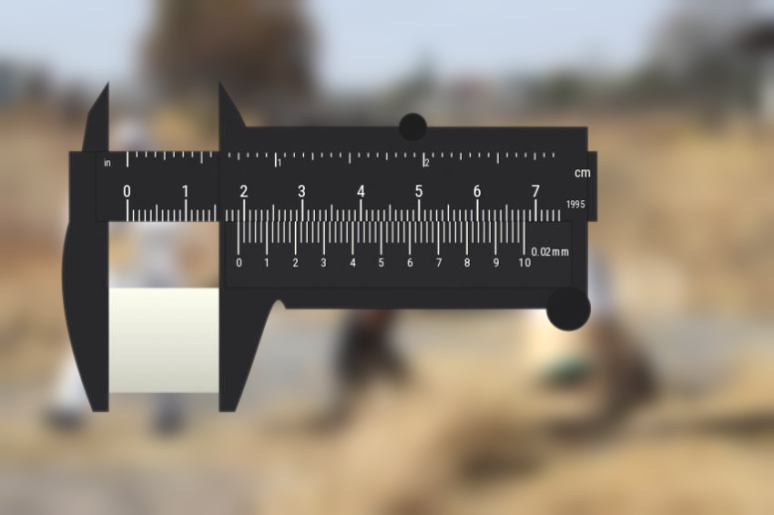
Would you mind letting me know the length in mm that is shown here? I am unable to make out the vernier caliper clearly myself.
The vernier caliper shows 19.0 mm
